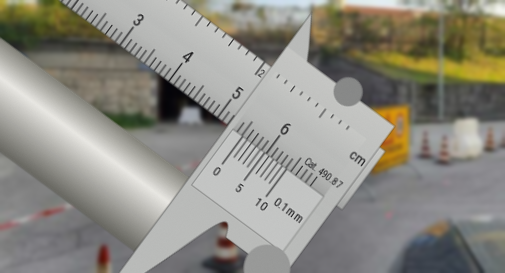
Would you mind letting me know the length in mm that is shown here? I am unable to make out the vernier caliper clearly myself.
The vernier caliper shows 55.2 mm
